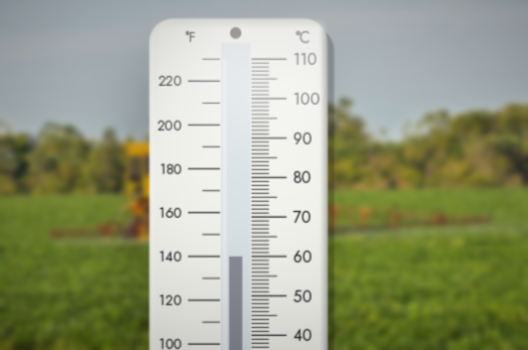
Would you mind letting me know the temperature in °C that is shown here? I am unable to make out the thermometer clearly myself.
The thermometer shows 60 °C
